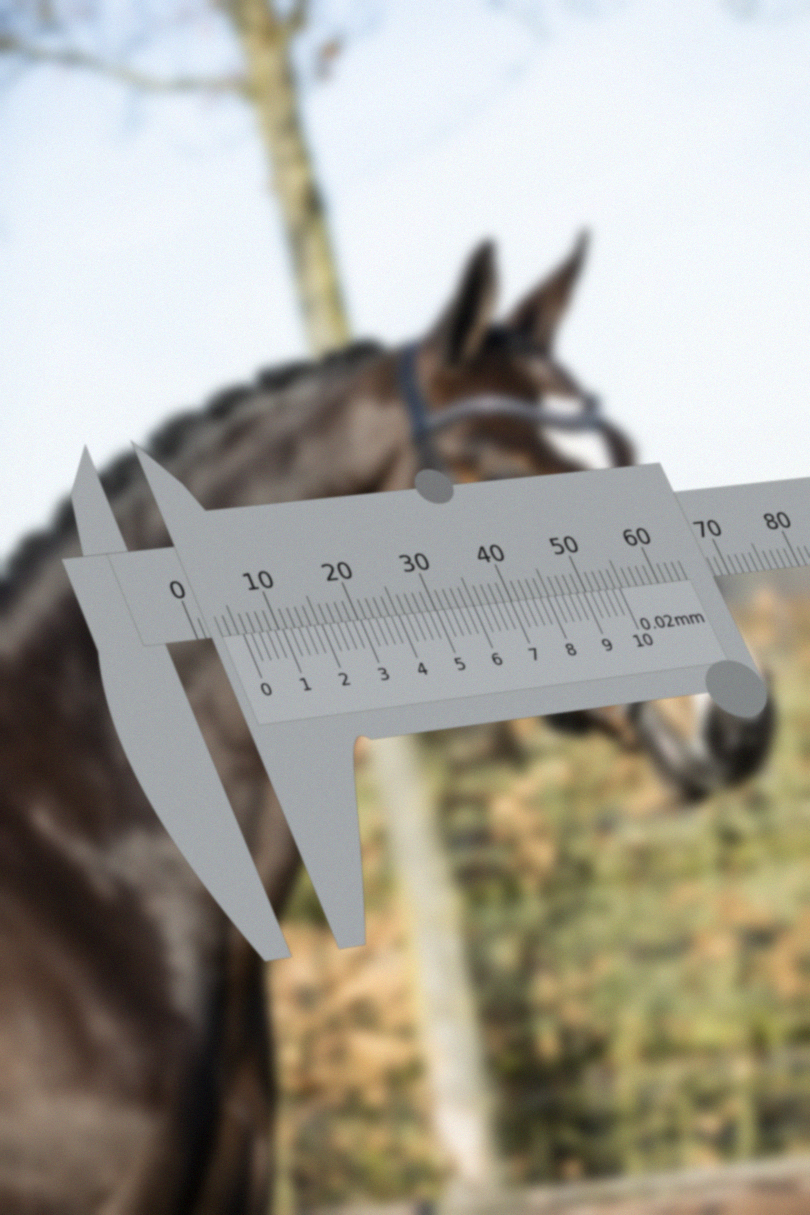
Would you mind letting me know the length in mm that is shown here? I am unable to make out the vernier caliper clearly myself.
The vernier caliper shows 5.6 mm
